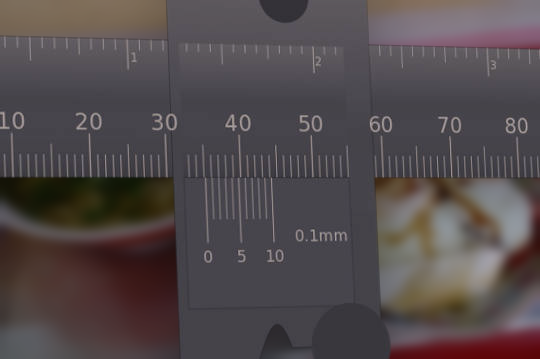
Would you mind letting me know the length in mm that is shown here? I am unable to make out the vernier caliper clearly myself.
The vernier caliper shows 35.2 mm
